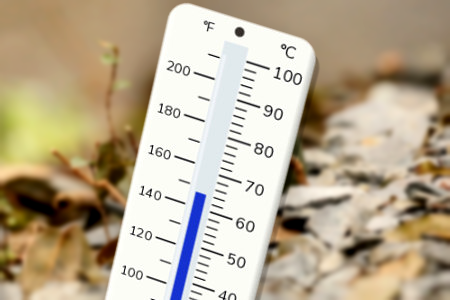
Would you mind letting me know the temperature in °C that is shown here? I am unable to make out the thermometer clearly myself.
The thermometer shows 64 °C
